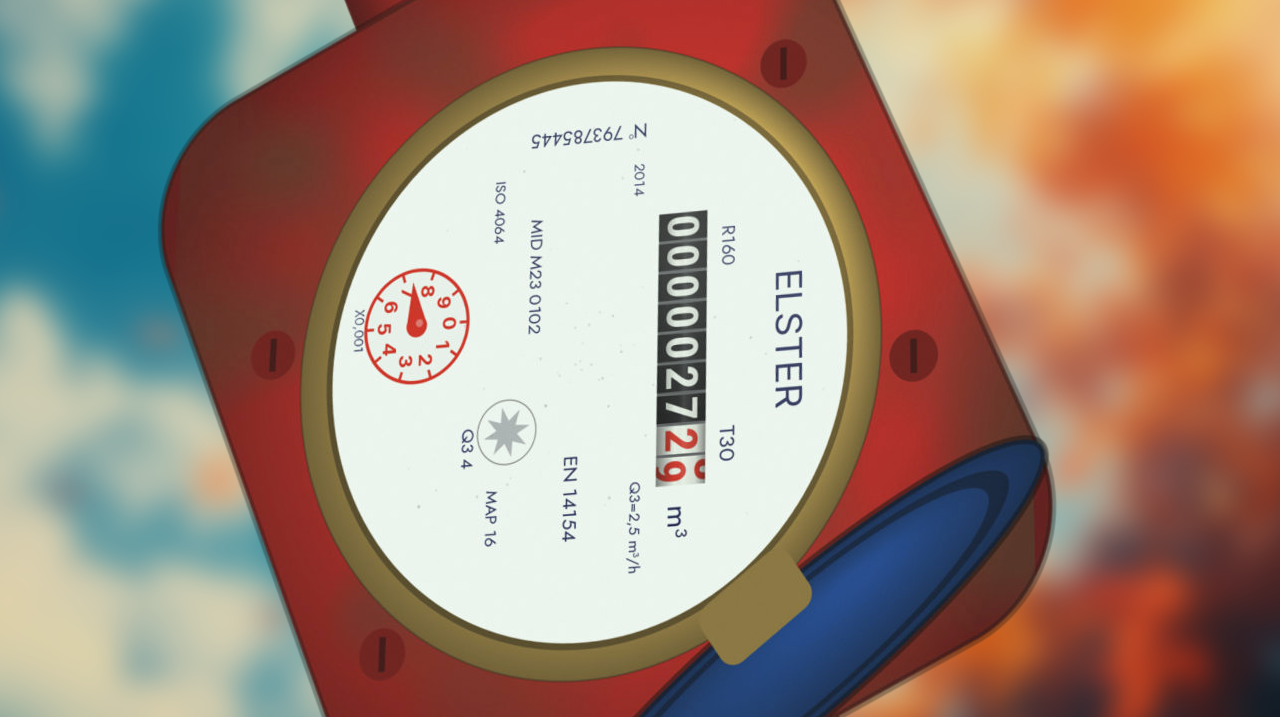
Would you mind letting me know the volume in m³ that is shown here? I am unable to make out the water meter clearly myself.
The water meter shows 27.287 m³
